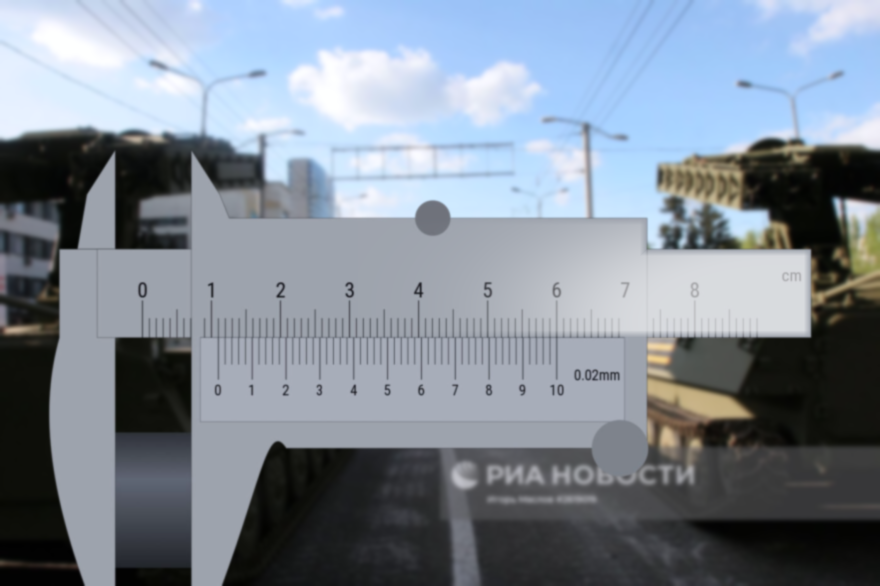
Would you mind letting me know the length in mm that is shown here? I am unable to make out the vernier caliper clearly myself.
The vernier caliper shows 11.0 mm
